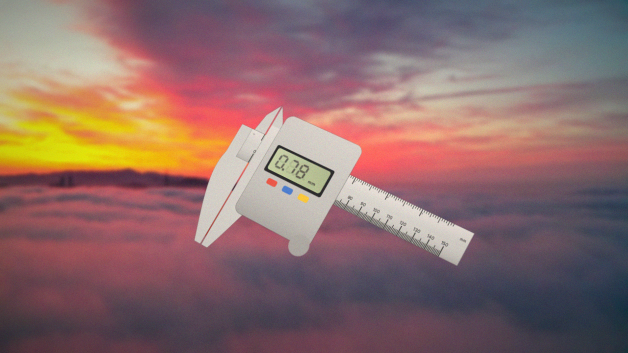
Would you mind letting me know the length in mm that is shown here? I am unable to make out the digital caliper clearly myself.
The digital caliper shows 0.78 mm
